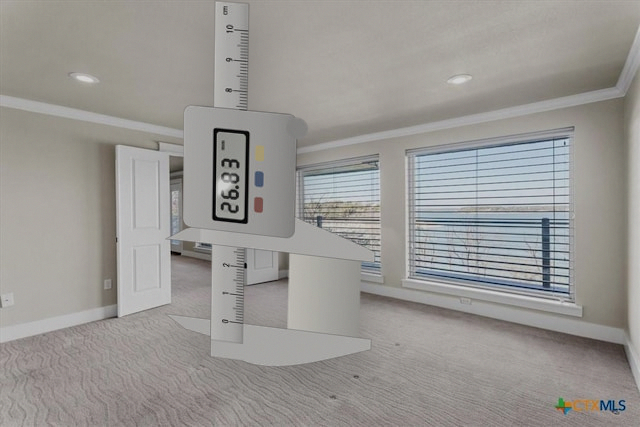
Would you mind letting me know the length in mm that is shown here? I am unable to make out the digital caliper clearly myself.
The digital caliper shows 26.83 mm
